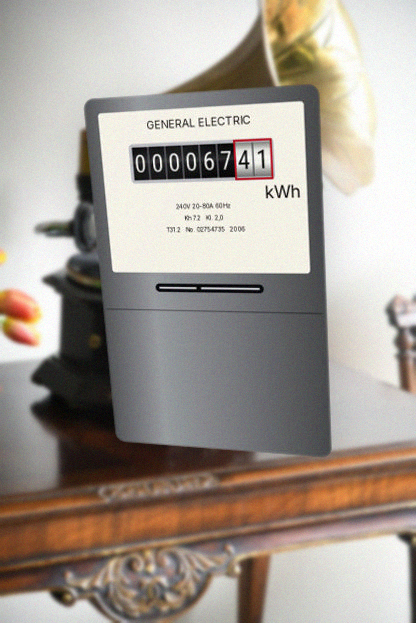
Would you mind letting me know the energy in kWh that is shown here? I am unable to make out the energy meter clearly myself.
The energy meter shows 67.41 kWh
